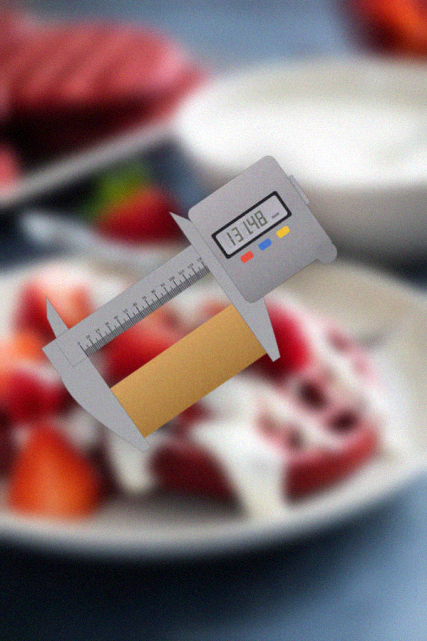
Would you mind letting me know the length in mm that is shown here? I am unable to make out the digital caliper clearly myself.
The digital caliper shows 131.48 mm
